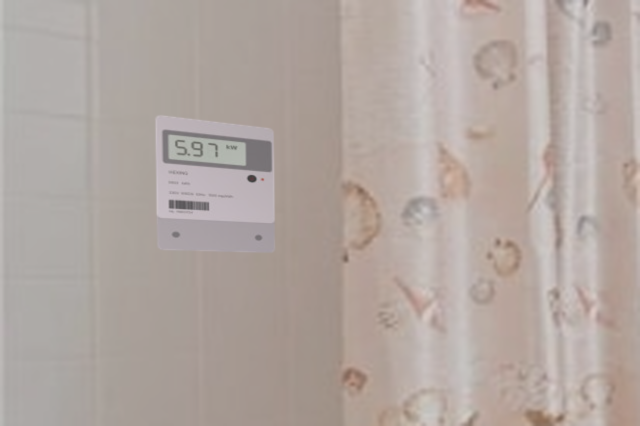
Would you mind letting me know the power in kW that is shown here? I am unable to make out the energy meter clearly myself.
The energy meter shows 5.97 kW
